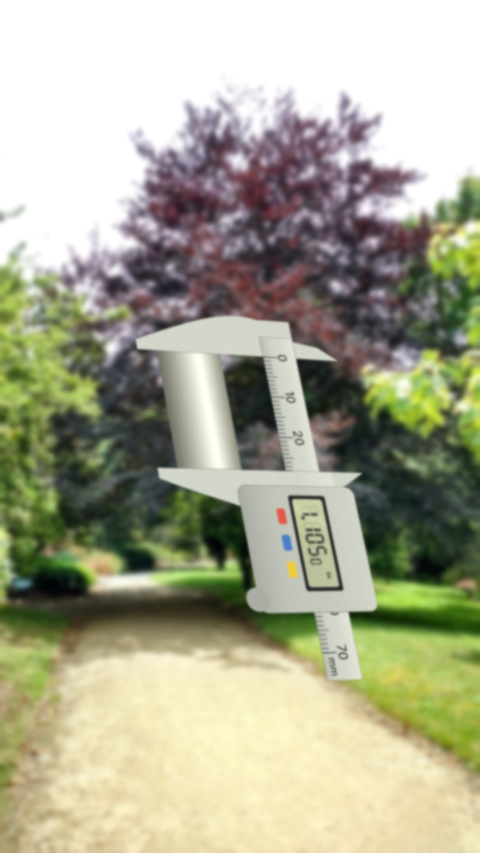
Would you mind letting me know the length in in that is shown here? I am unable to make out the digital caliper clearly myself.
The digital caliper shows 1.1050 in
